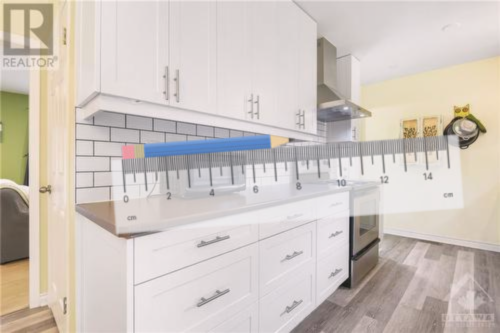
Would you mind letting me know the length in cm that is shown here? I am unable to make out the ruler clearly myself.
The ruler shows 8 cm
